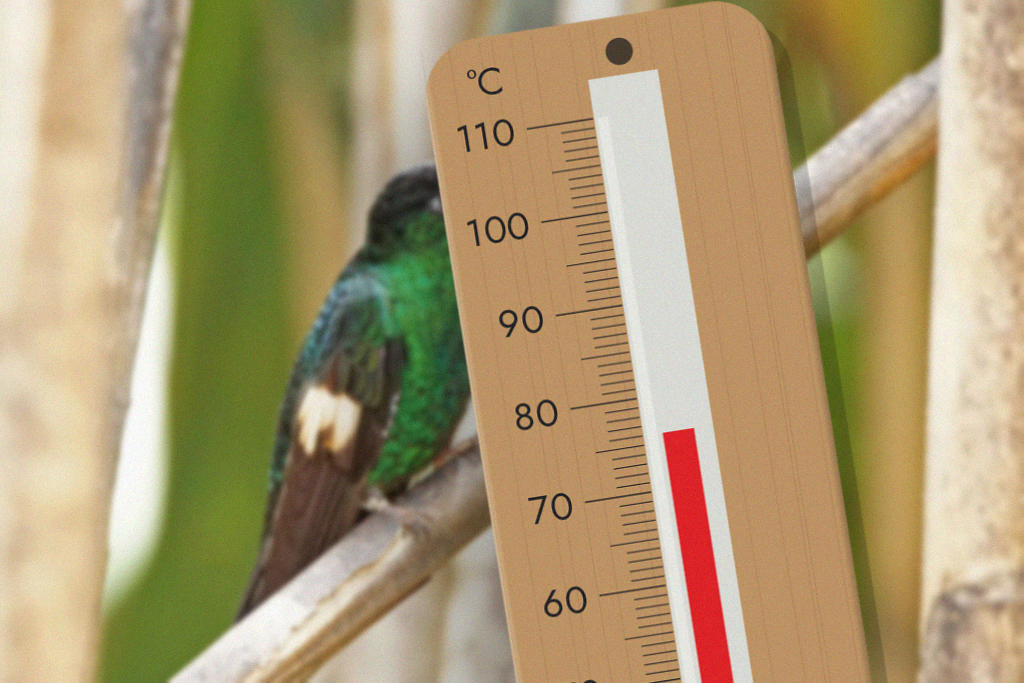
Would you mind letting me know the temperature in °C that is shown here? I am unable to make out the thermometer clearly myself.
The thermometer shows 76 °C
